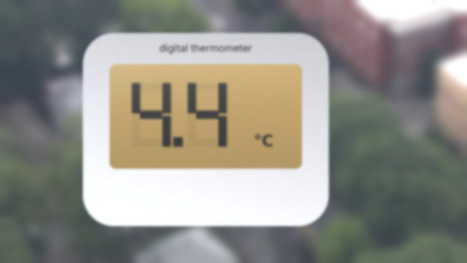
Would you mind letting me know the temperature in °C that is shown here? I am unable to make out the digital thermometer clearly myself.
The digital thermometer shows 4.4 °C
